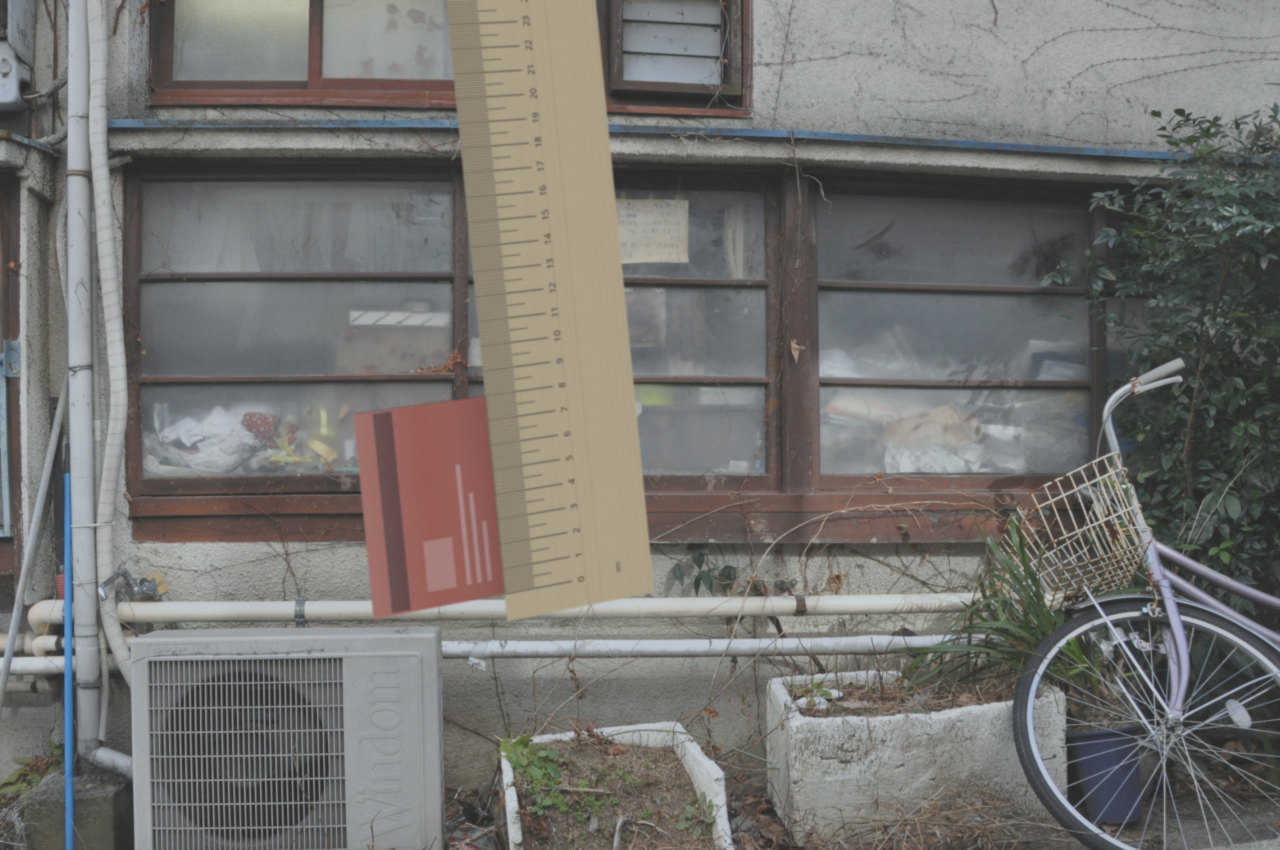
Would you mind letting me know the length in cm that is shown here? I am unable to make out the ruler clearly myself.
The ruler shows 8 cm
